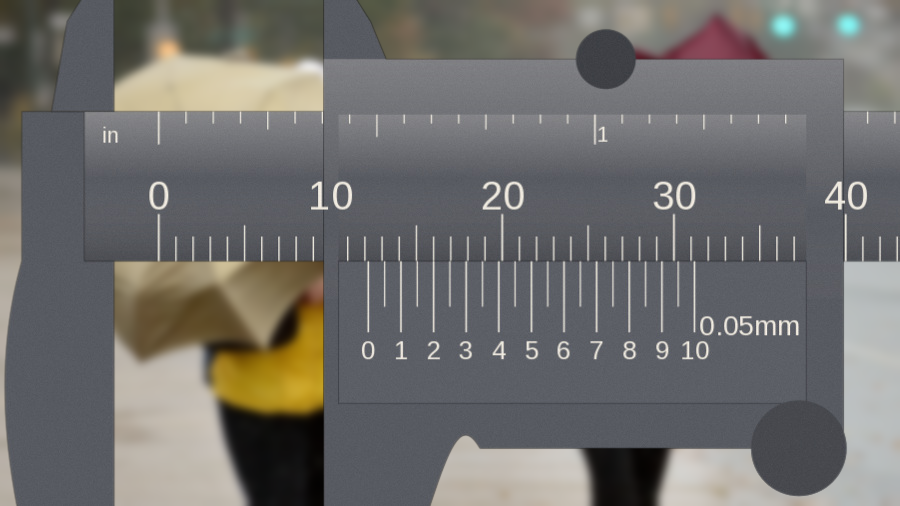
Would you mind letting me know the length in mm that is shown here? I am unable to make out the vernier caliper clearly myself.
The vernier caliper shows 12.2 mm
